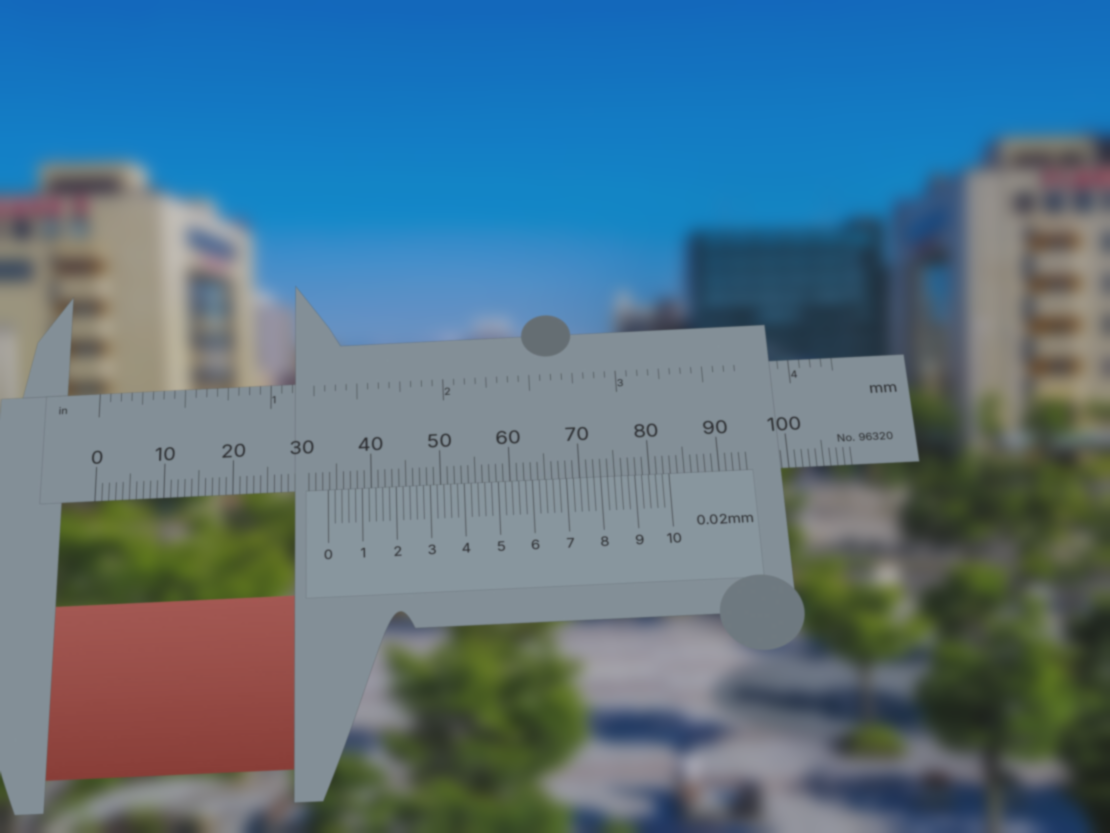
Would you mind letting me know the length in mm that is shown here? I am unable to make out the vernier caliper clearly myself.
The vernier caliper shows 33.8 mm
